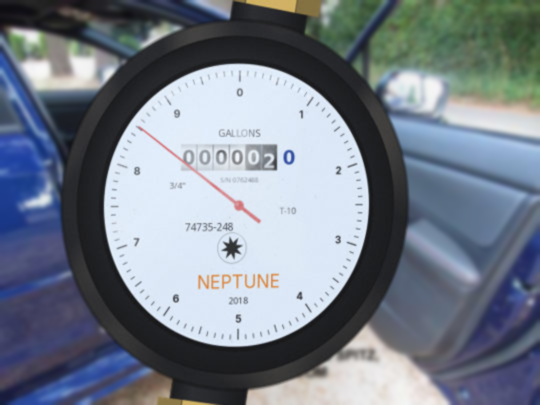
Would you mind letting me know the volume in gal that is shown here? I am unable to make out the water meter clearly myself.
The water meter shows 18.5 gal
